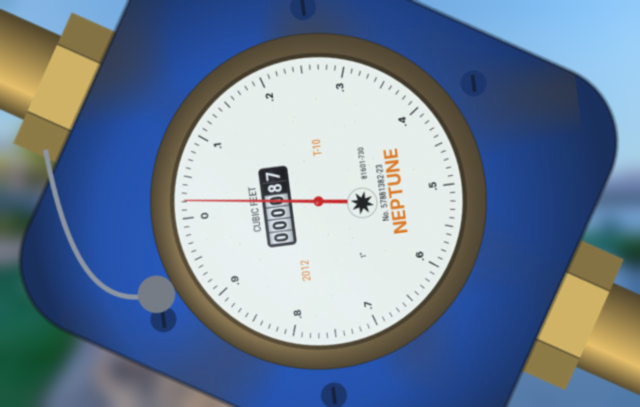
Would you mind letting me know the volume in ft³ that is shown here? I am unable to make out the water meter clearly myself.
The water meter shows 87.02 ft³
